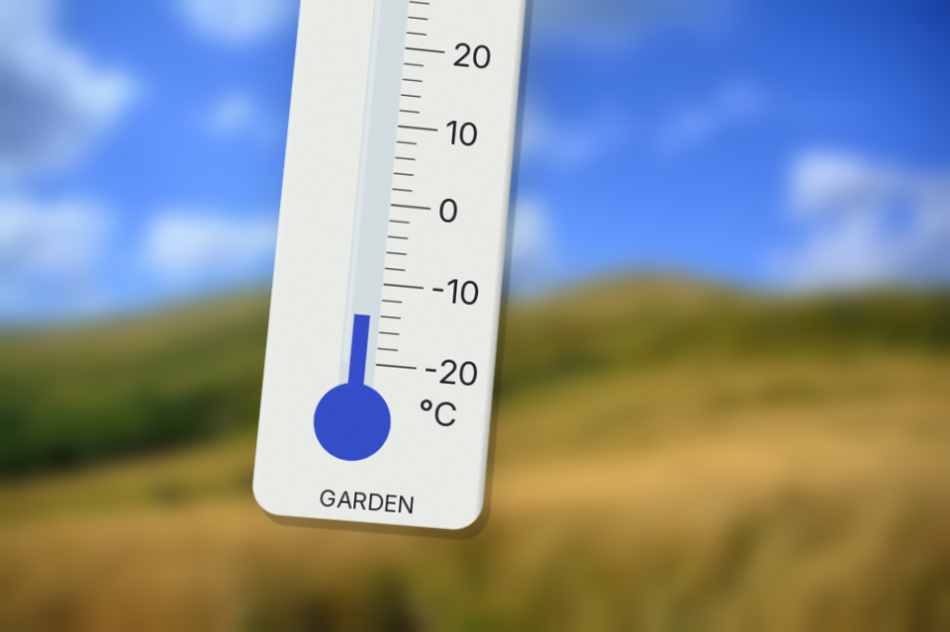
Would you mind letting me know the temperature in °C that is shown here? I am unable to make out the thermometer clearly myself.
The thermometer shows -14 °C
